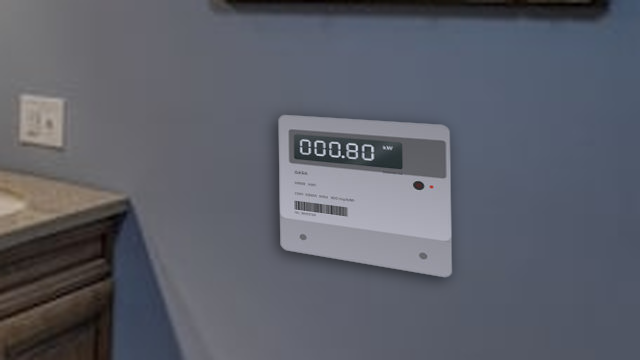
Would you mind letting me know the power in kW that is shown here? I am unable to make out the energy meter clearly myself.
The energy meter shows 0.80 kW
